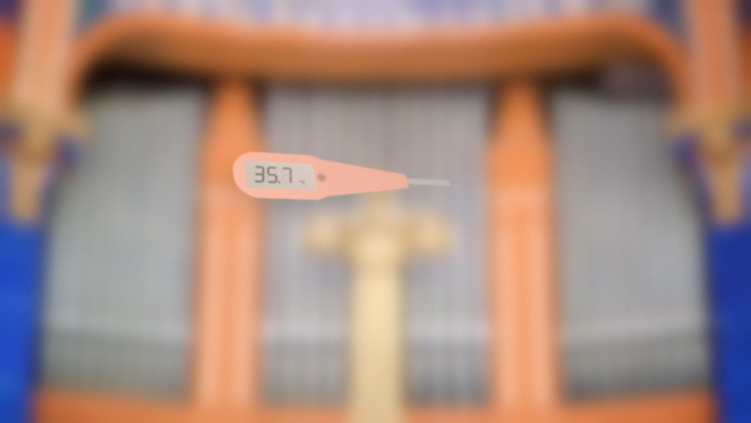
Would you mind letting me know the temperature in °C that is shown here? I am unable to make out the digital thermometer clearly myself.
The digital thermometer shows 35.7 °C
